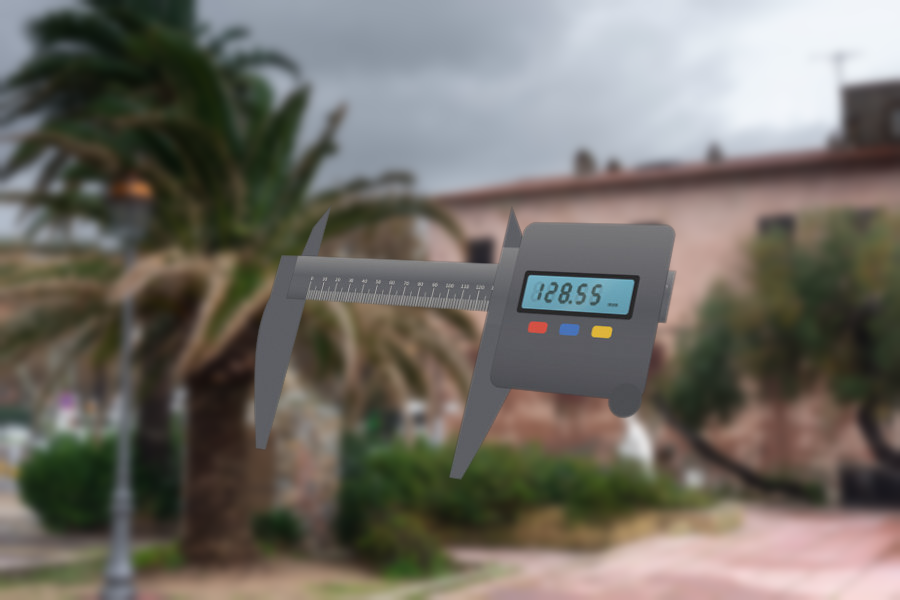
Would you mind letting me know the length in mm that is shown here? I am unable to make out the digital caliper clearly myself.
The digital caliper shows 128.55 mm
